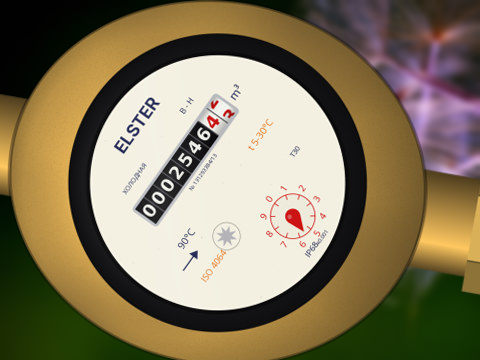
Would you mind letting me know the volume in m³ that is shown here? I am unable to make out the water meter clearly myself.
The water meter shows 2546.425 m³
